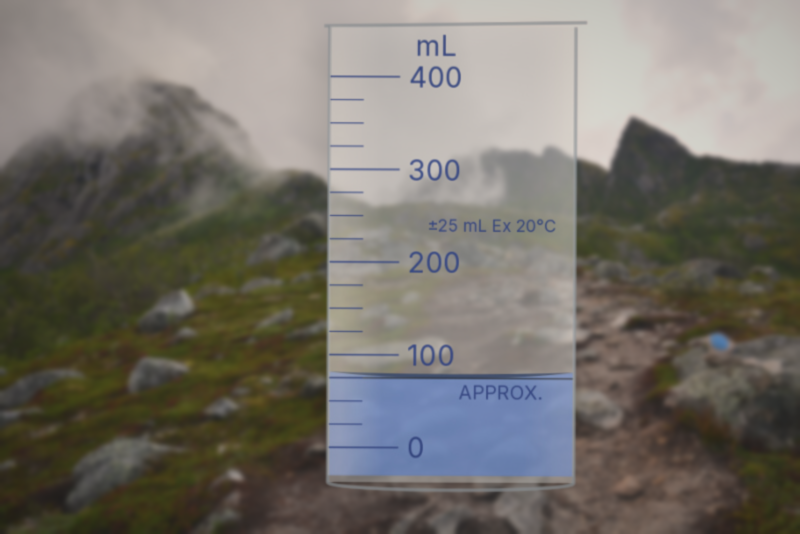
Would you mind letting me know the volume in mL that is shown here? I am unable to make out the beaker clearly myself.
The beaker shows 75 mL
